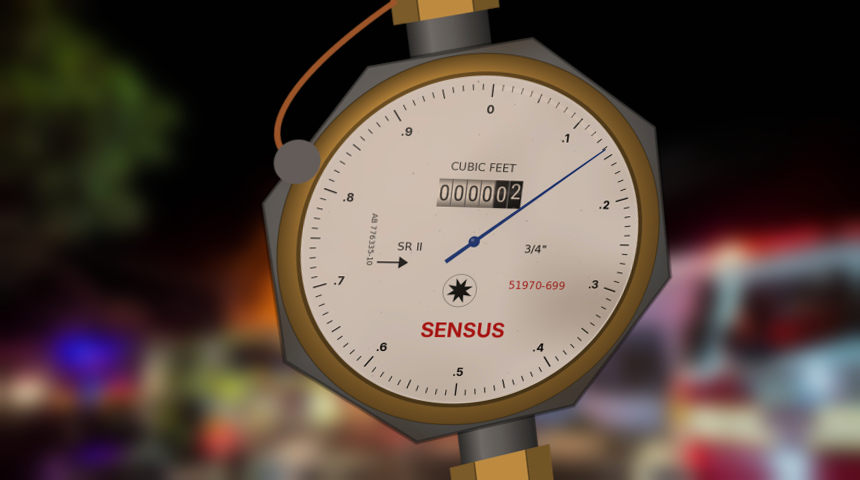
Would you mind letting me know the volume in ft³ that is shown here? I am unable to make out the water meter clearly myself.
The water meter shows 2.14 ft³
